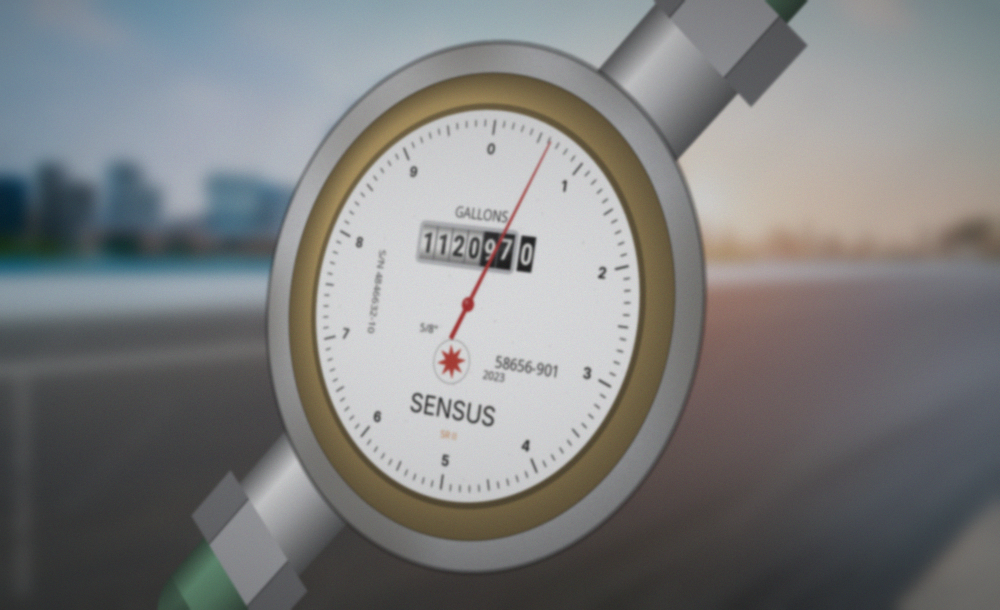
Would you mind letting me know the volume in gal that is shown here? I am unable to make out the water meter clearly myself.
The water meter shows 1120970.6 gal
